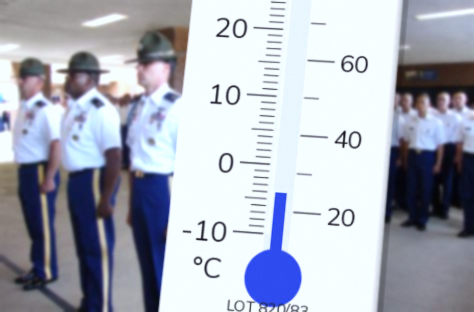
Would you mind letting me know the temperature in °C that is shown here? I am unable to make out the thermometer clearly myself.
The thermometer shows -4 °C
